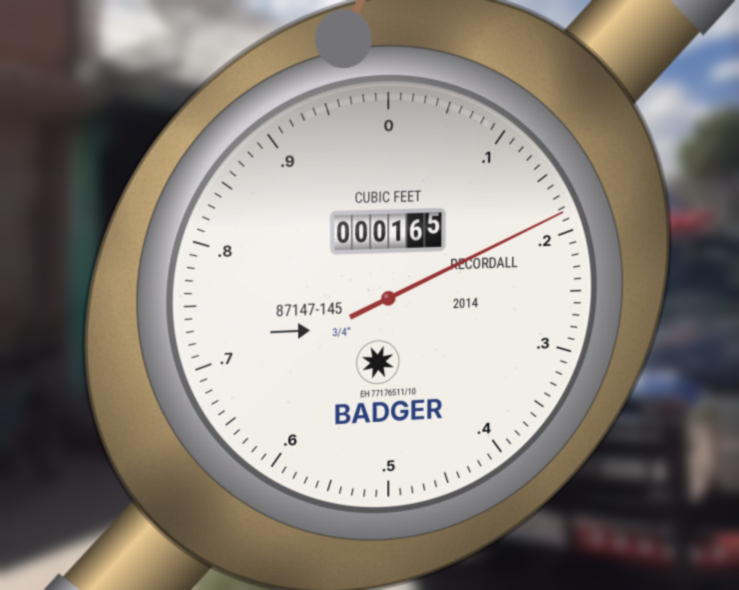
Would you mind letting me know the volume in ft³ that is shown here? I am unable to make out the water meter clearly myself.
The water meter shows 165.18 ft³
